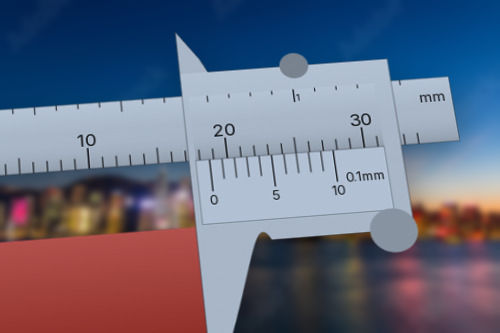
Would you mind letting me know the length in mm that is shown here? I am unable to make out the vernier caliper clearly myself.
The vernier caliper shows 18.7 mm
